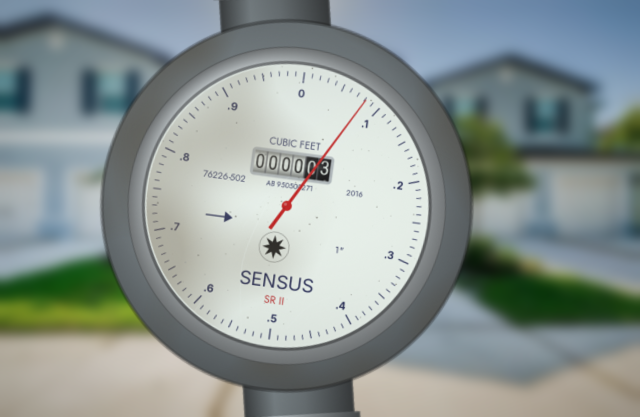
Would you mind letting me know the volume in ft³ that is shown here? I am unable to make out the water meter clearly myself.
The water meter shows 3.08 ft³
